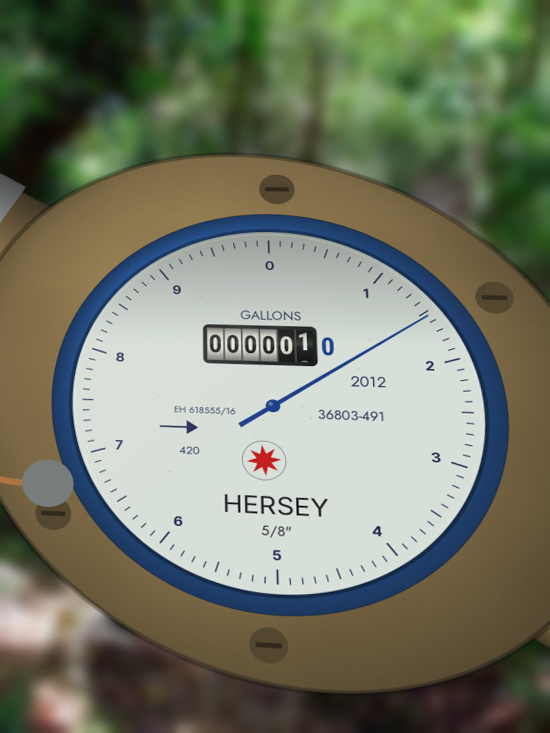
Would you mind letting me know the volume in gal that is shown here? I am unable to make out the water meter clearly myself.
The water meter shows 11.5 gal
